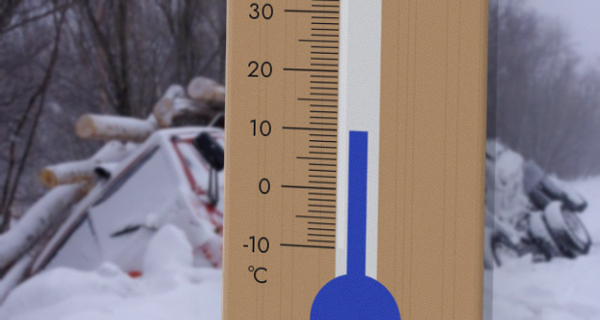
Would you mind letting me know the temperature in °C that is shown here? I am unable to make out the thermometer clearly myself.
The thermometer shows 10 °C
